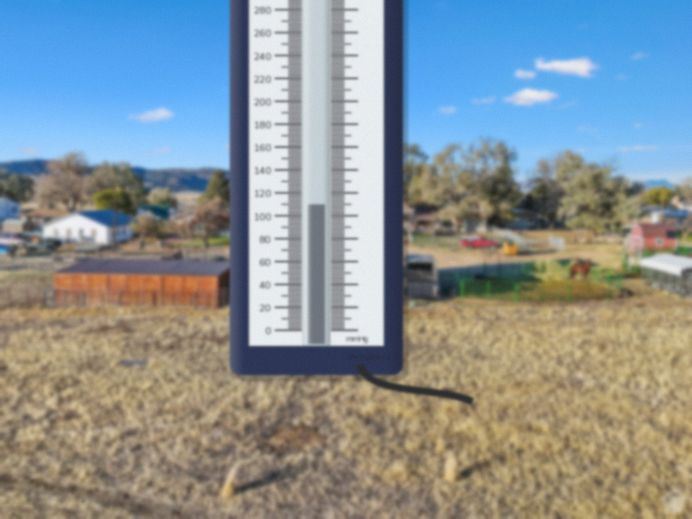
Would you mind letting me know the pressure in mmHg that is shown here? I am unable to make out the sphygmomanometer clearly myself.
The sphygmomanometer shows 110 mmHg
